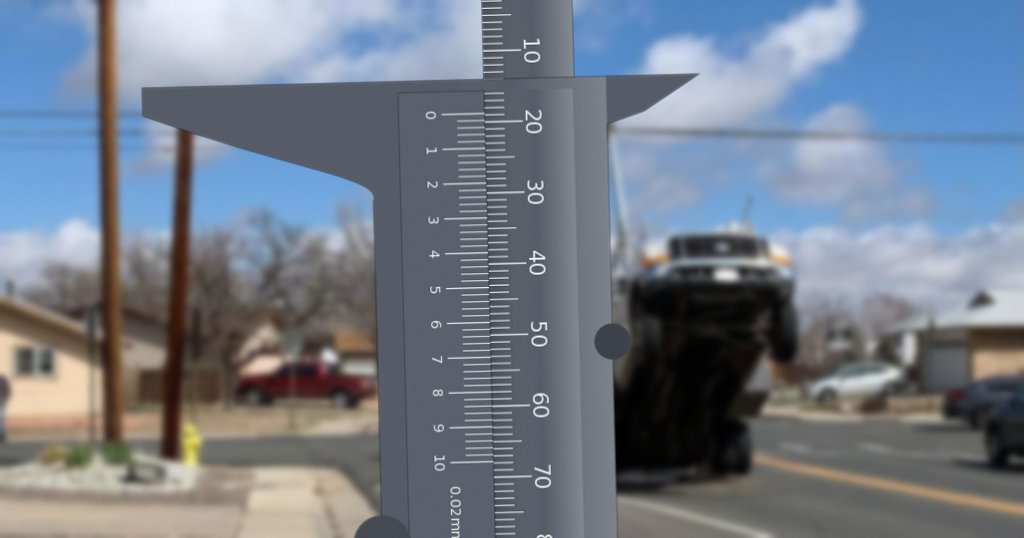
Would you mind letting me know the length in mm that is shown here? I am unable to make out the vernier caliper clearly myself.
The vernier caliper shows 18.8 mm
